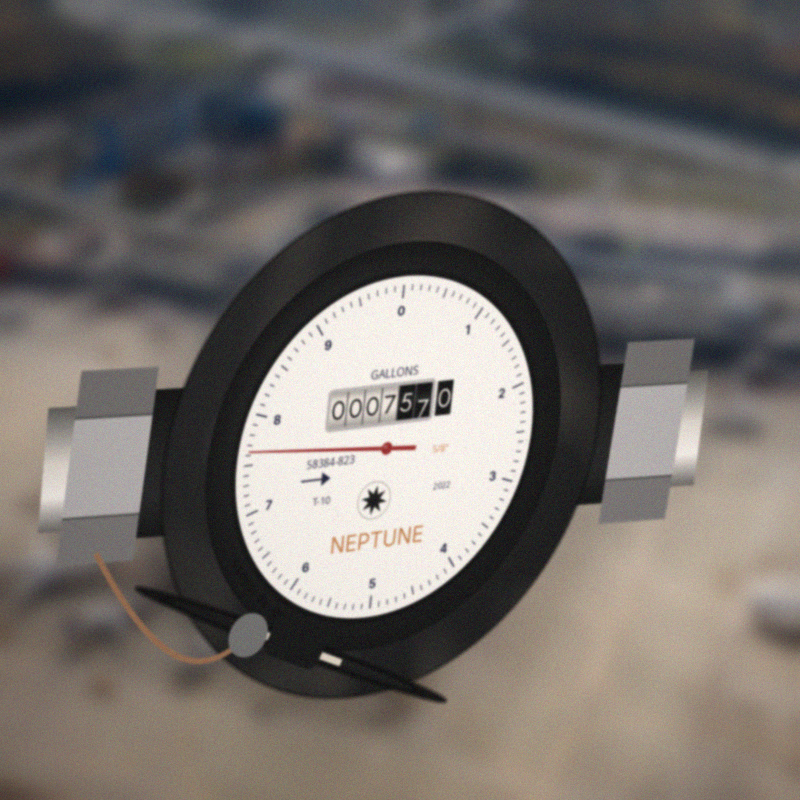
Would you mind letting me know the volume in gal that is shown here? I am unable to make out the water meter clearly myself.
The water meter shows 7567.6 gal
